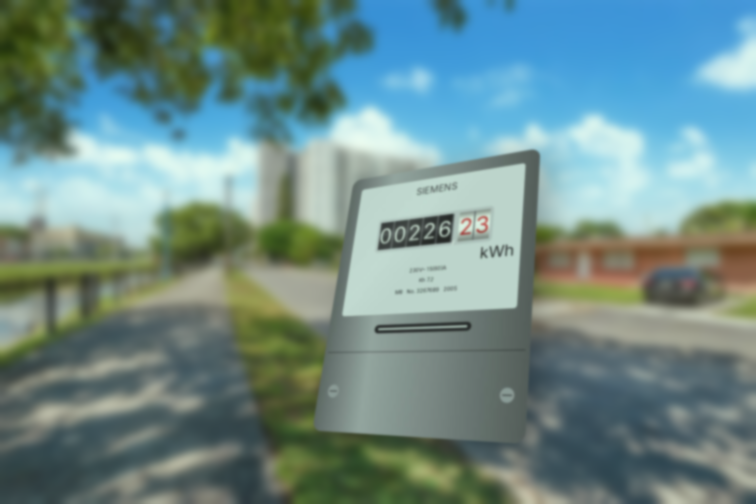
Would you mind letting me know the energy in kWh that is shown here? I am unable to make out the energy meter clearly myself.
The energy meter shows 226.23 kWh
